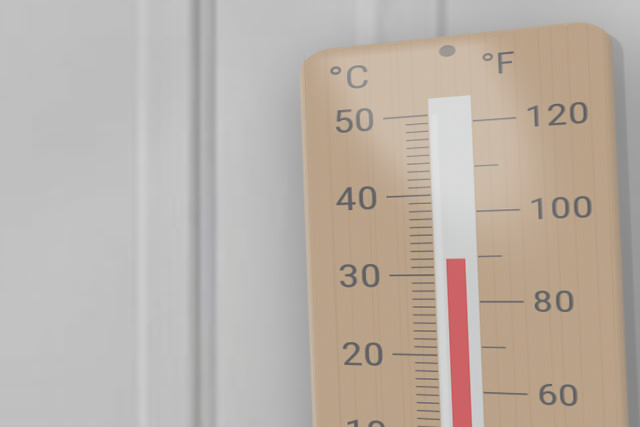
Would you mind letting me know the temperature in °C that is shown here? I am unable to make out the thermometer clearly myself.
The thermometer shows 32 °C
